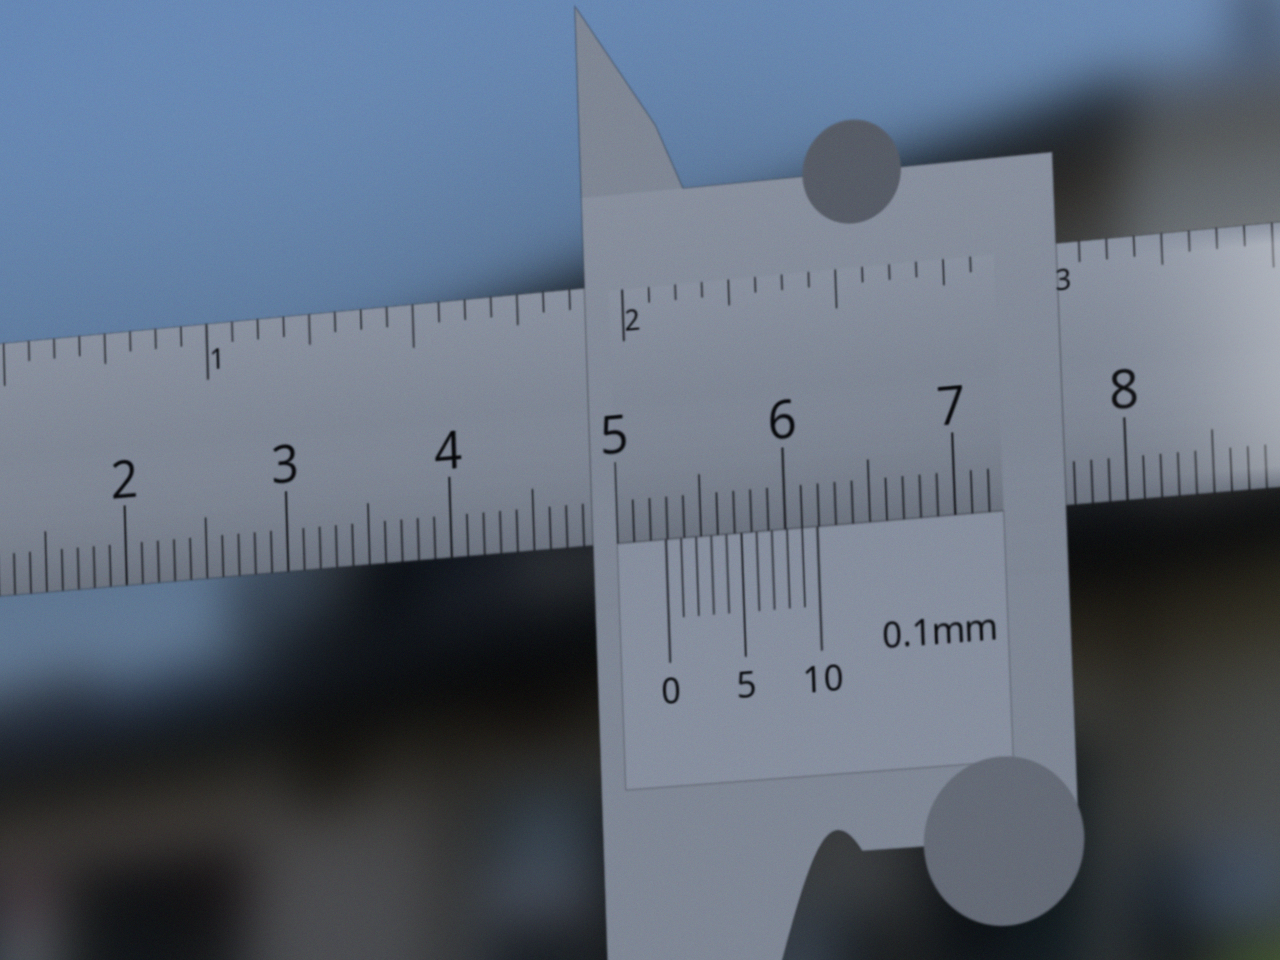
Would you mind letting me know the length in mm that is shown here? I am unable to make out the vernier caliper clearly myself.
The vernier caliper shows 52.9 mm
